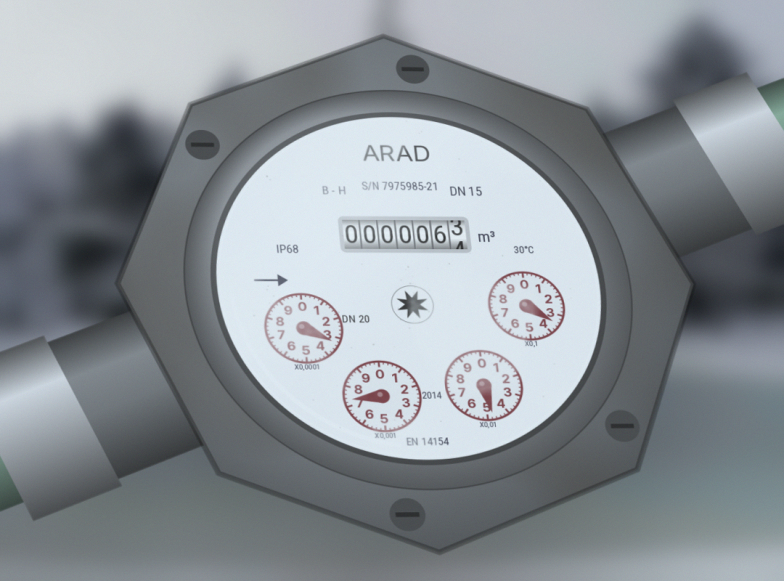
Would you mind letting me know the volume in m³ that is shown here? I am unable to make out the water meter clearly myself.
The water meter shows 63.3473 m³
